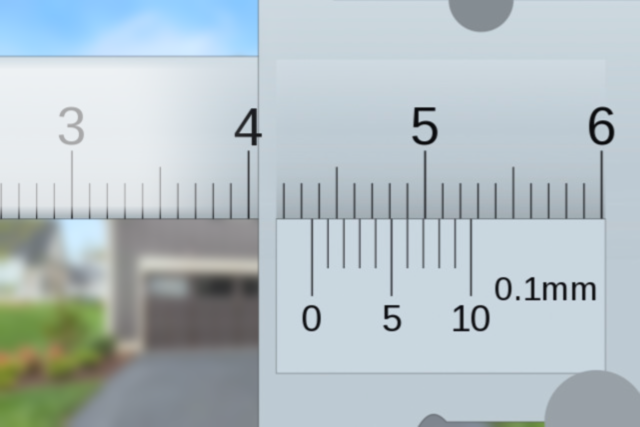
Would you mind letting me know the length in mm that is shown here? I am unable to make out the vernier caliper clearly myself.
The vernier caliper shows 43.6 mm
